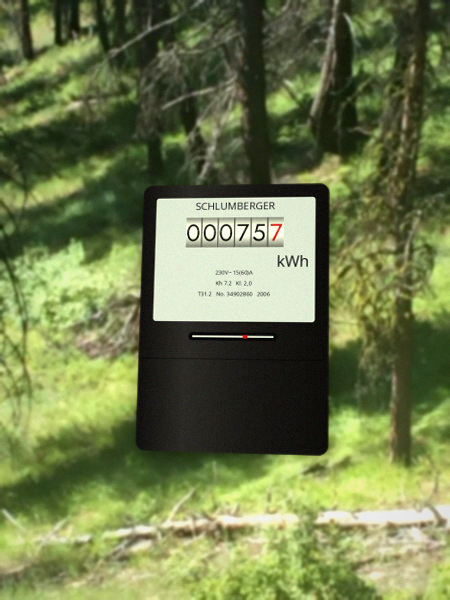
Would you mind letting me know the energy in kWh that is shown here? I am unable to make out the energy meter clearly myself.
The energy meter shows 75.7 kWh
